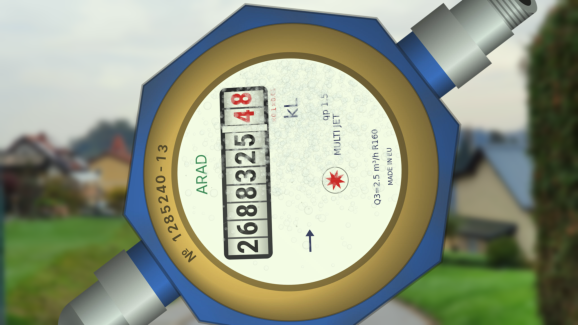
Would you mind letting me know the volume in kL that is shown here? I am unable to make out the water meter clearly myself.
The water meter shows 2688325.48 kL
